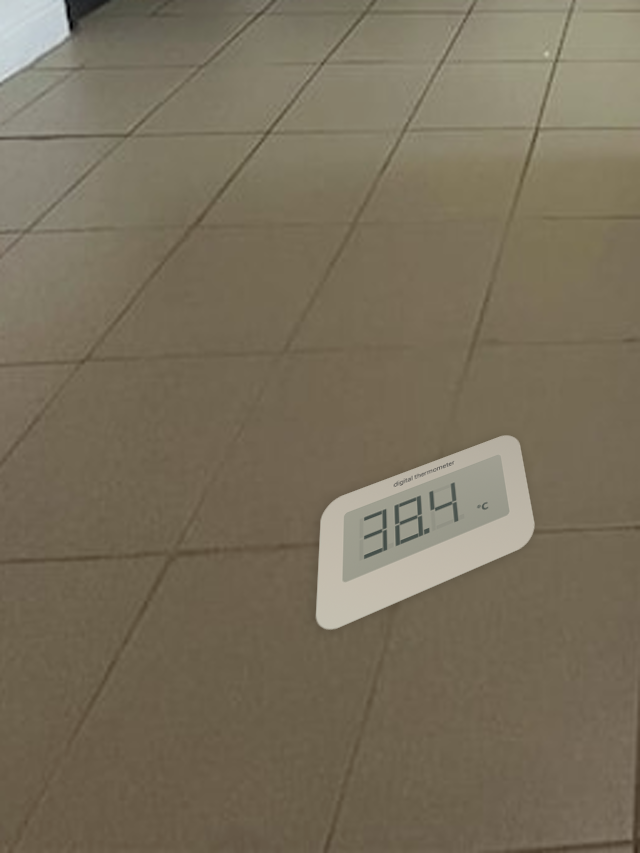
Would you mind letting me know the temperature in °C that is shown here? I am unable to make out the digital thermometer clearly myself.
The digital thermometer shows 38.4 °C
